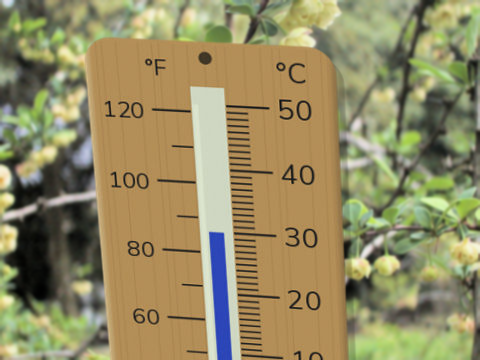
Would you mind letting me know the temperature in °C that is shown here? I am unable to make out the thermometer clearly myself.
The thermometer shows 30 °C
